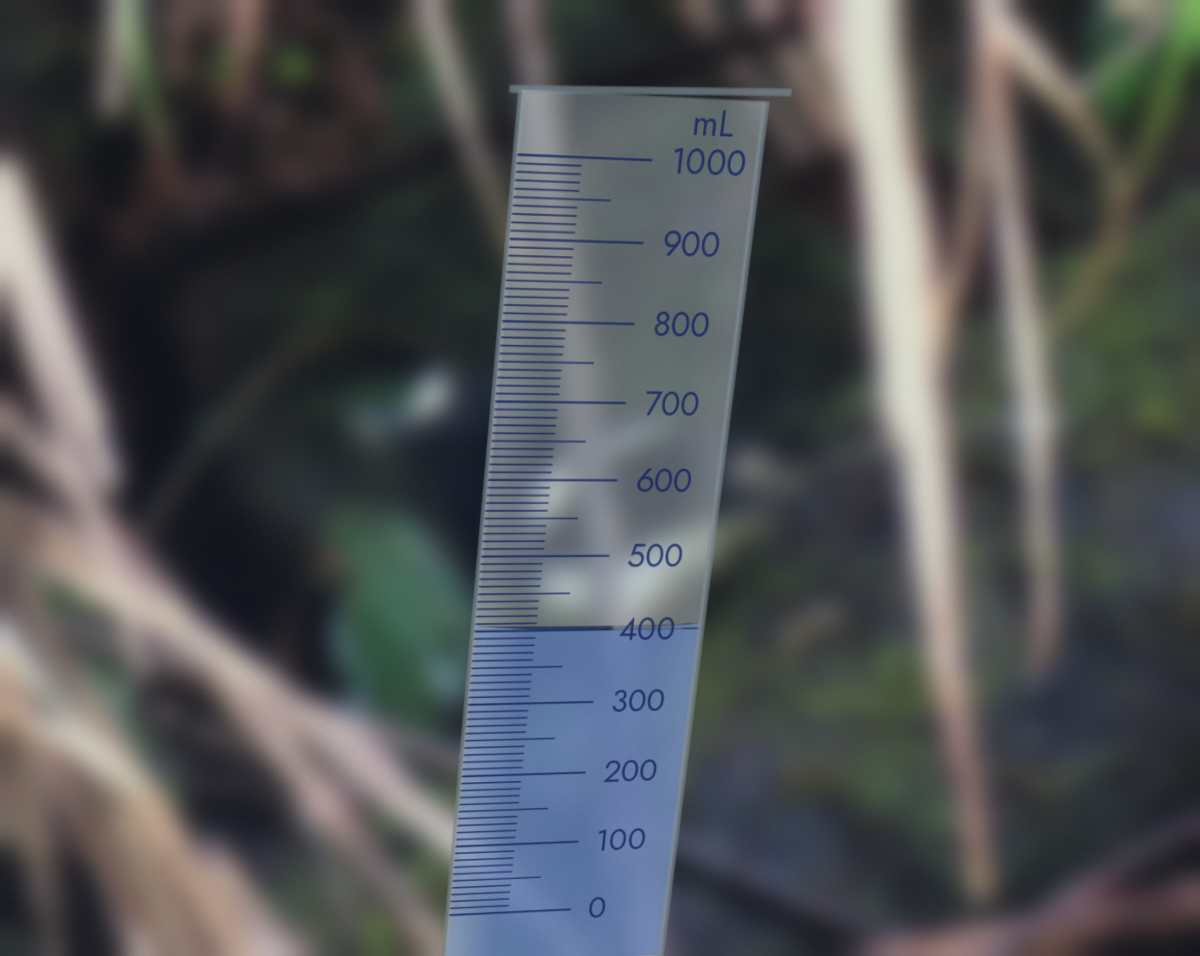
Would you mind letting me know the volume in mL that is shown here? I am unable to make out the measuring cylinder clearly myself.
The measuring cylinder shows 400 mL
